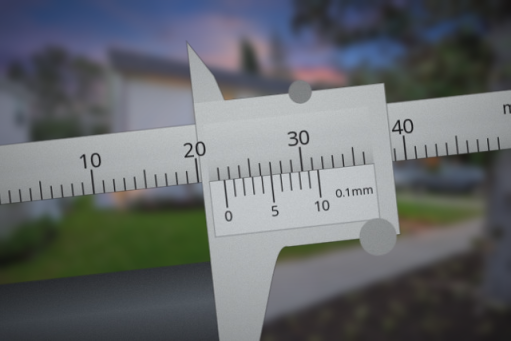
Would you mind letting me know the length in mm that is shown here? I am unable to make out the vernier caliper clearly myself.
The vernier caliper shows 22.5 mm
